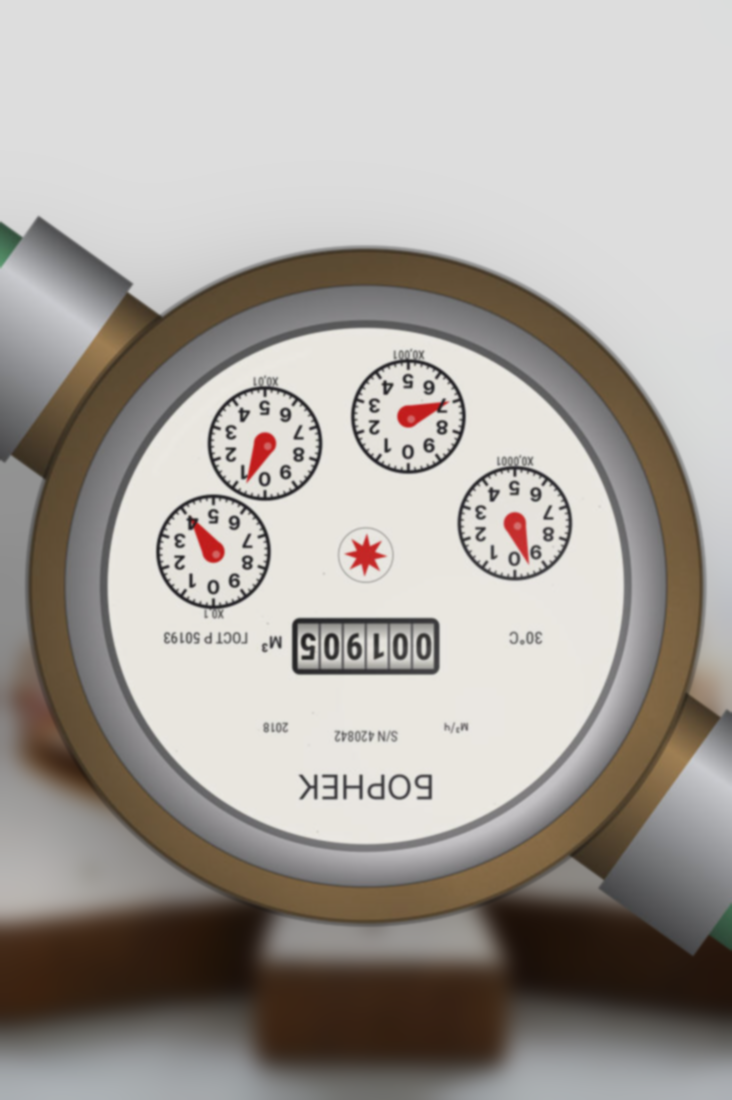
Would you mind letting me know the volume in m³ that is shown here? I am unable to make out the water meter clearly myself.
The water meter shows 1905.4069 m³
